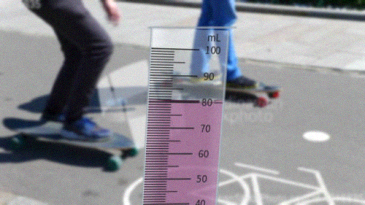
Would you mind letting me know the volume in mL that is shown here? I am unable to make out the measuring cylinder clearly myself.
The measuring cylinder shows 80 mL
